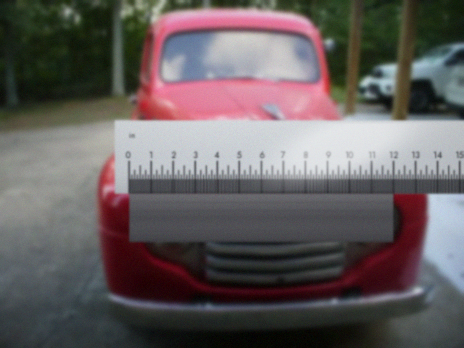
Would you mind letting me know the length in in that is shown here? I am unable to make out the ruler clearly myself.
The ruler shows 12 in
